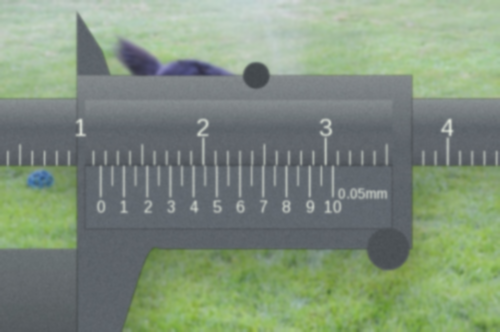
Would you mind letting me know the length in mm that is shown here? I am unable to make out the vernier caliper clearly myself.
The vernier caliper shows 11.6 mm
